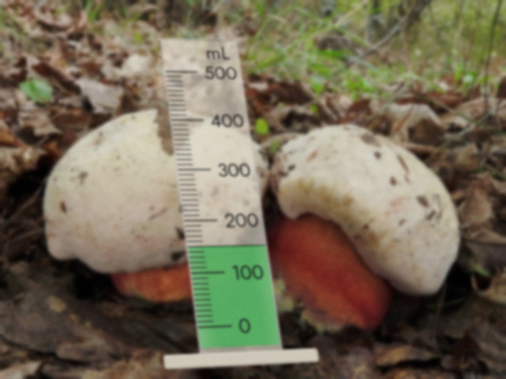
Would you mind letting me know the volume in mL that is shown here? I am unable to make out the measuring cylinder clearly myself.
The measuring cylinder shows 150 mL
